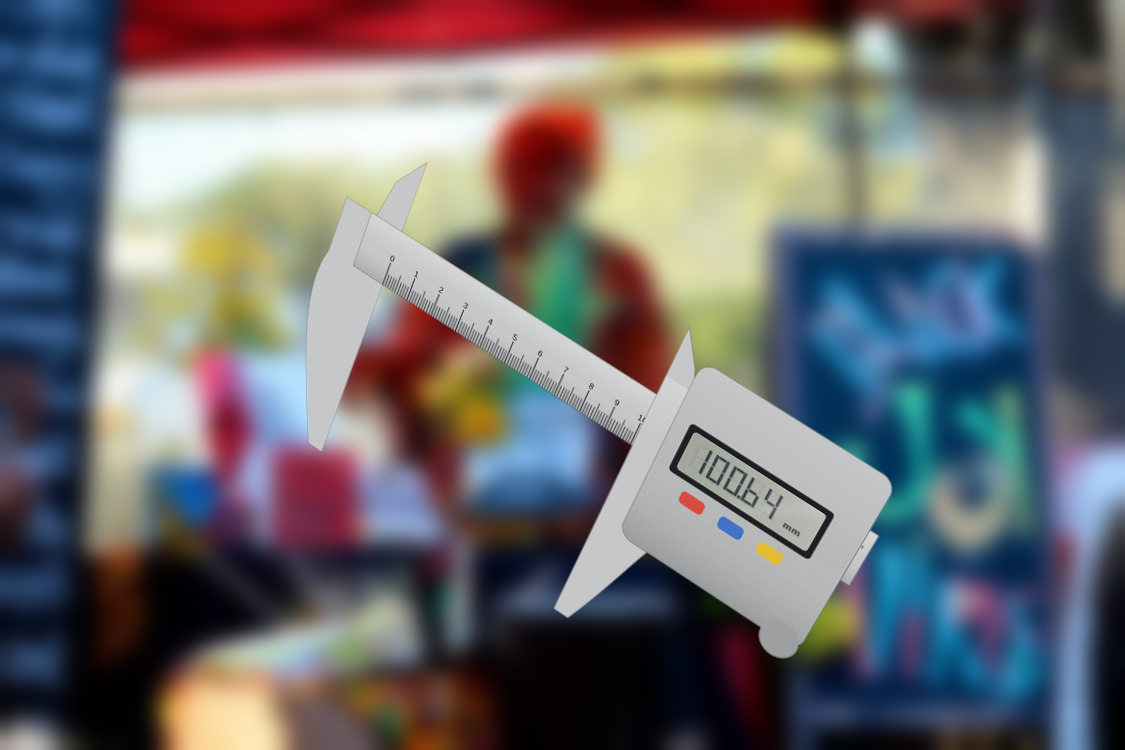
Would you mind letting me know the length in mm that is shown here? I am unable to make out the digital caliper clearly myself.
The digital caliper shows 100.64 mm
